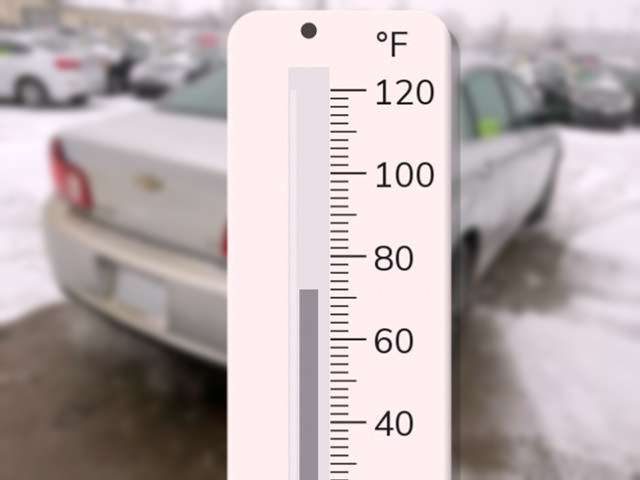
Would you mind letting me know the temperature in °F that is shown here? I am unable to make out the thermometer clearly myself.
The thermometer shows 72 °F
